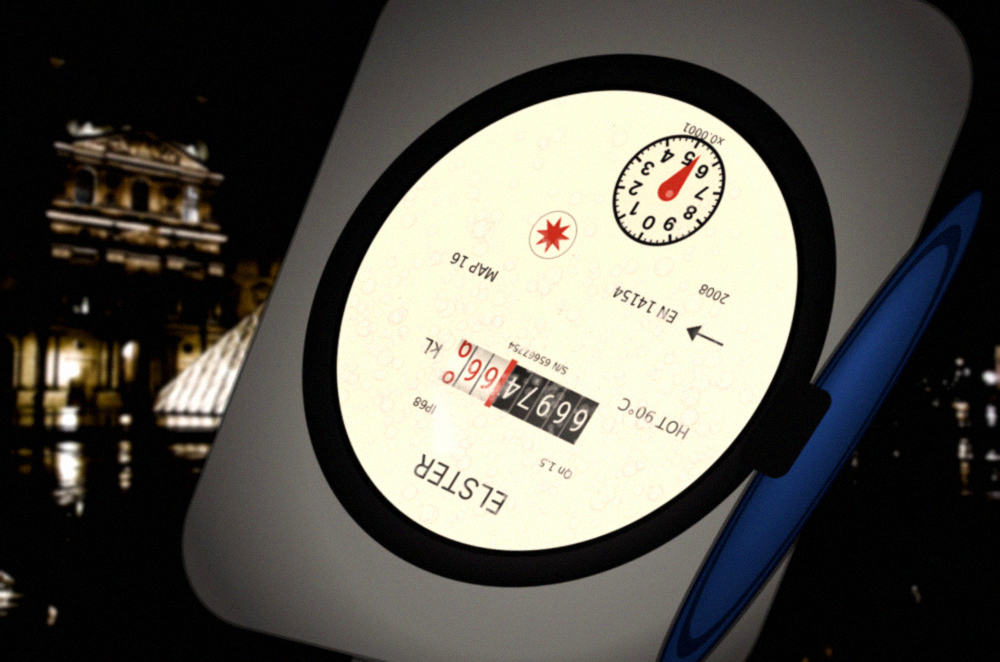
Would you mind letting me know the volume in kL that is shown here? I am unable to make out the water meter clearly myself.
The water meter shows 66974.6685 kL
